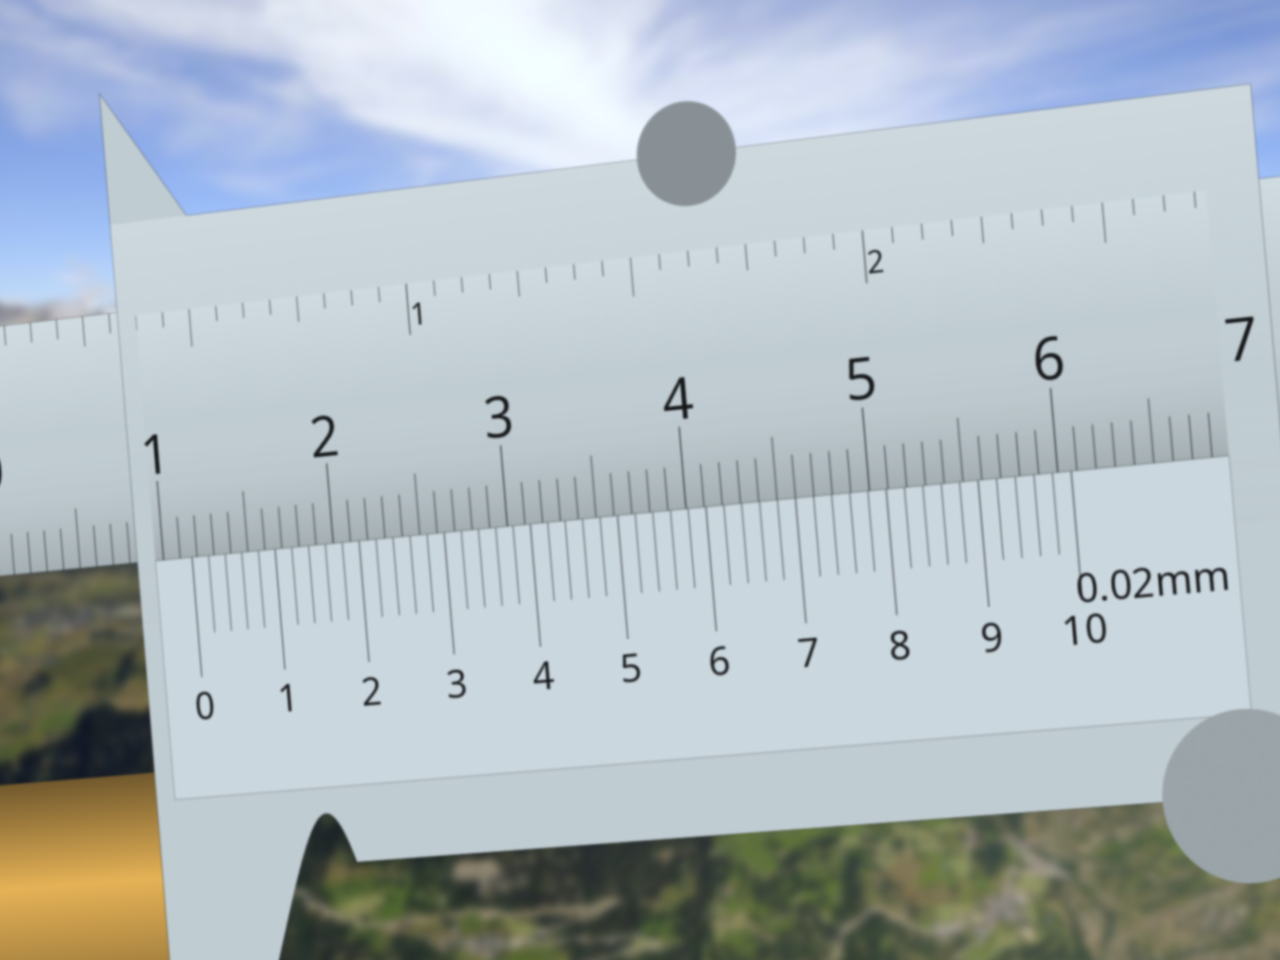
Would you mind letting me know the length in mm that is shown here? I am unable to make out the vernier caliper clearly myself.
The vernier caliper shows 11.7 mm
